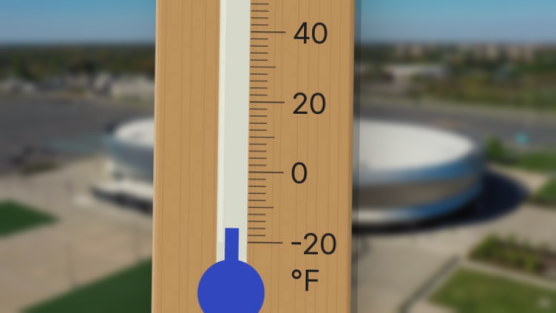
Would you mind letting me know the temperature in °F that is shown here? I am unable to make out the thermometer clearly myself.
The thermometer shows -16 °F
